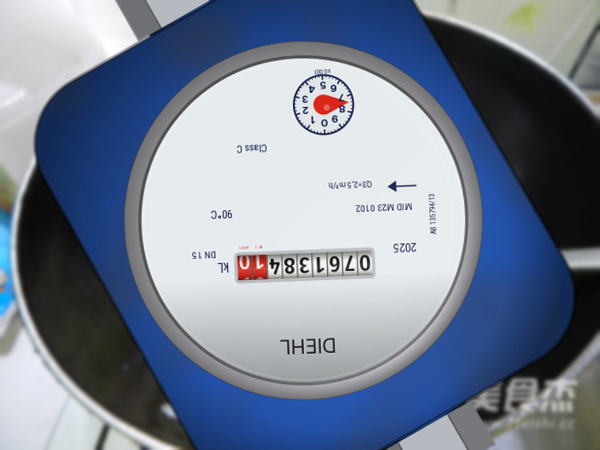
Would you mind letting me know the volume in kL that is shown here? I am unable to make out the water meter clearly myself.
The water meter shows 761384.097 kL
